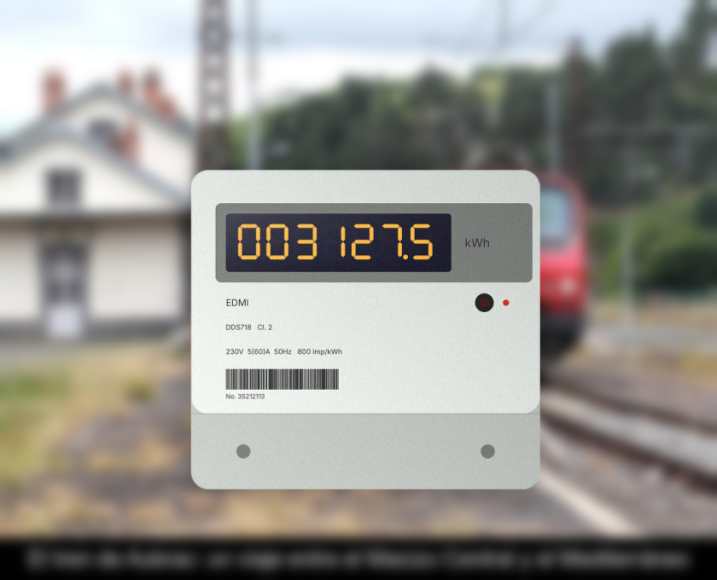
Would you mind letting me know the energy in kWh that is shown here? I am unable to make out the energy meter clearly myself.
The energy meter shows 3127.5 kWh
